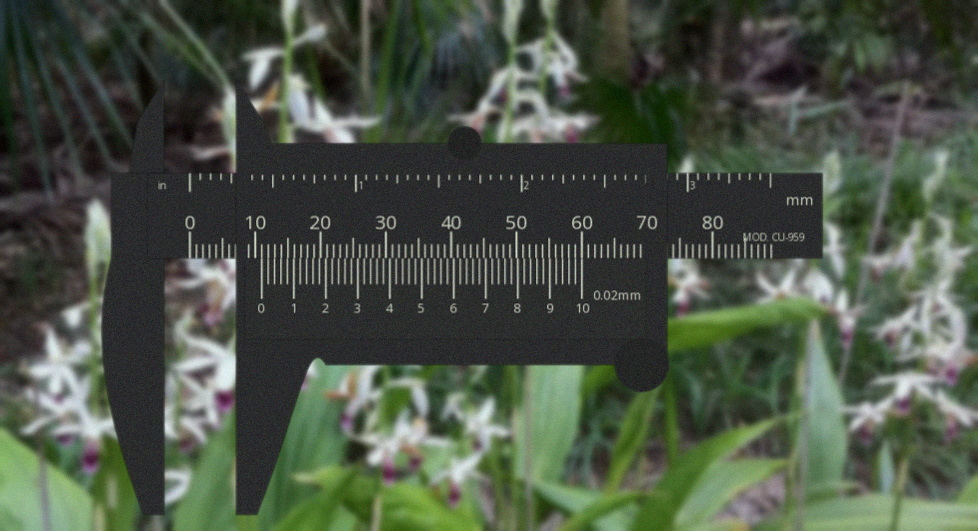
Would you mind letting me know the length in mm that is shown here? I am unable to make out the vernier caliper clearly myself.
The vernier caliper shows 11.0 mm
